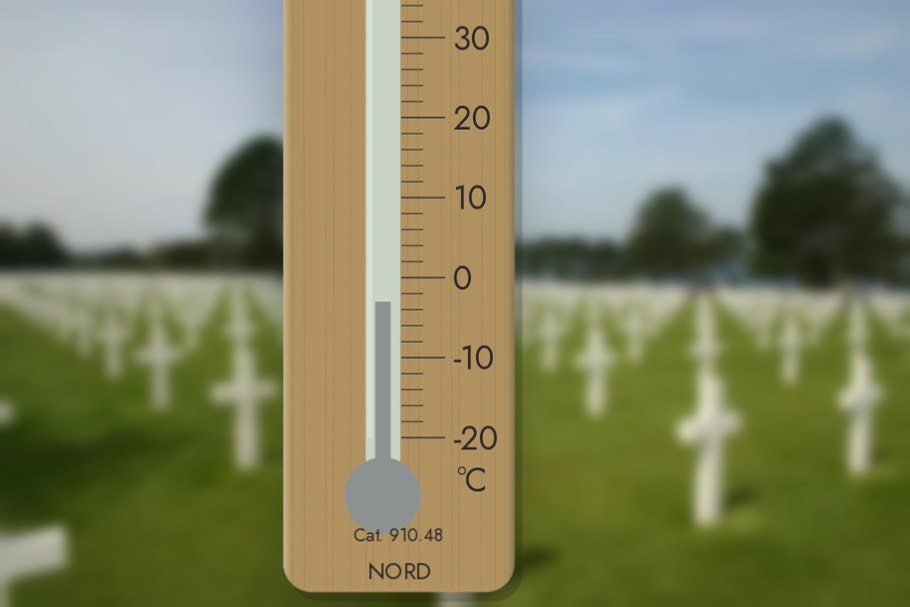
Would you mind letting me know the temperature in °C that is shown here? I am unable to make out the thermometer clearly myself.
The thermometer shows -3 °C
